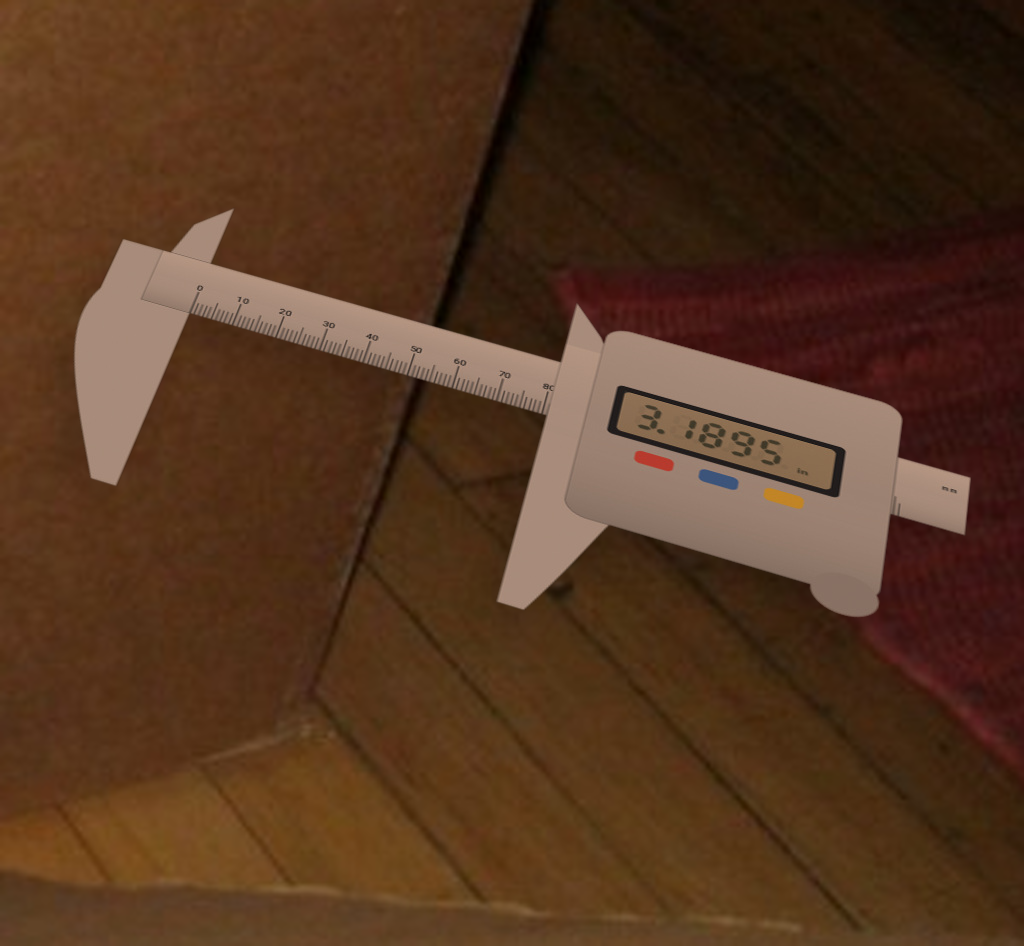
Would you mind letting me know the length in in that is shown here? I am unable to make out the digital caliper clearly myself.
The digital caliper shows 3.1895 in
